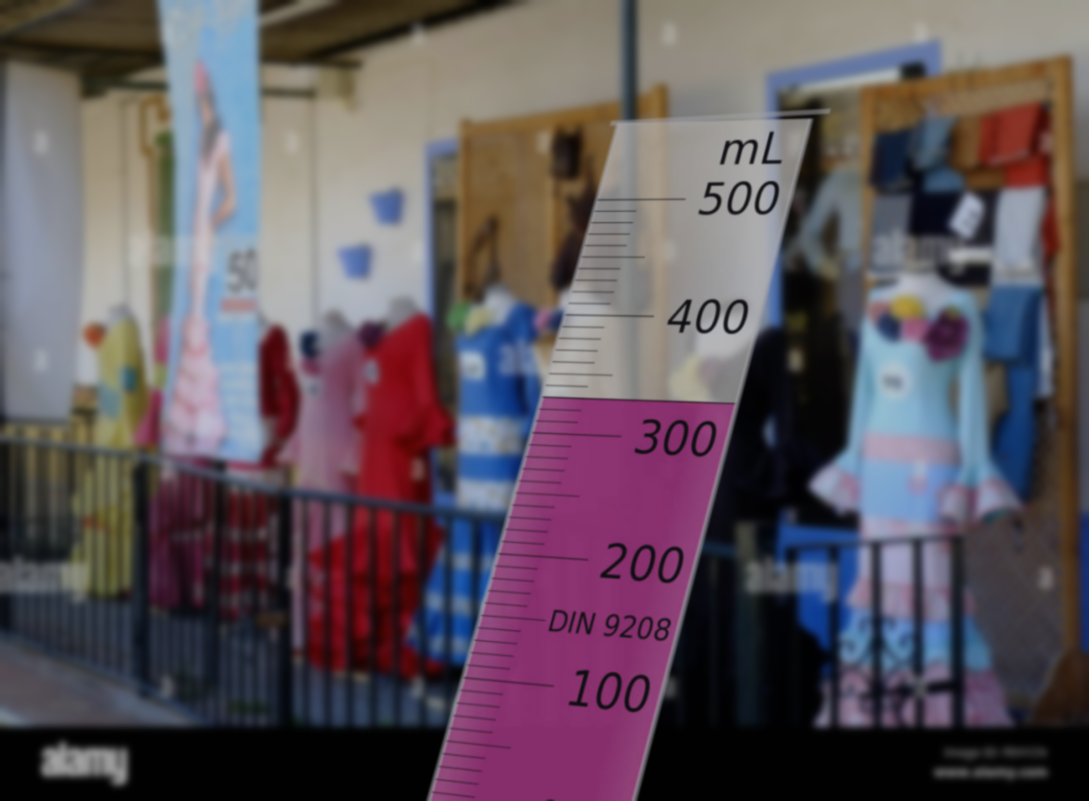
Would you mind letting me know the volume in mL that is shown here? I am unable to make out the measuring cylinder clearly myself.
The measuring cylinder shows 330 mL
